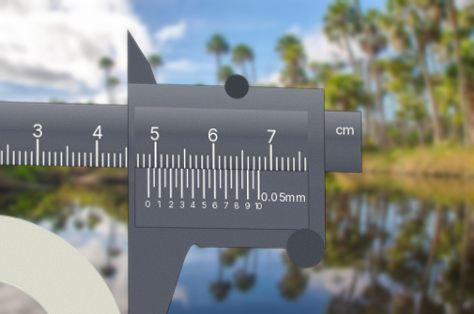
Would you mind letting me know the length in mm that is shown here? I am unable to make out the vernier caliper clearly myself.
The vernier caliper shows 48.8 mm
